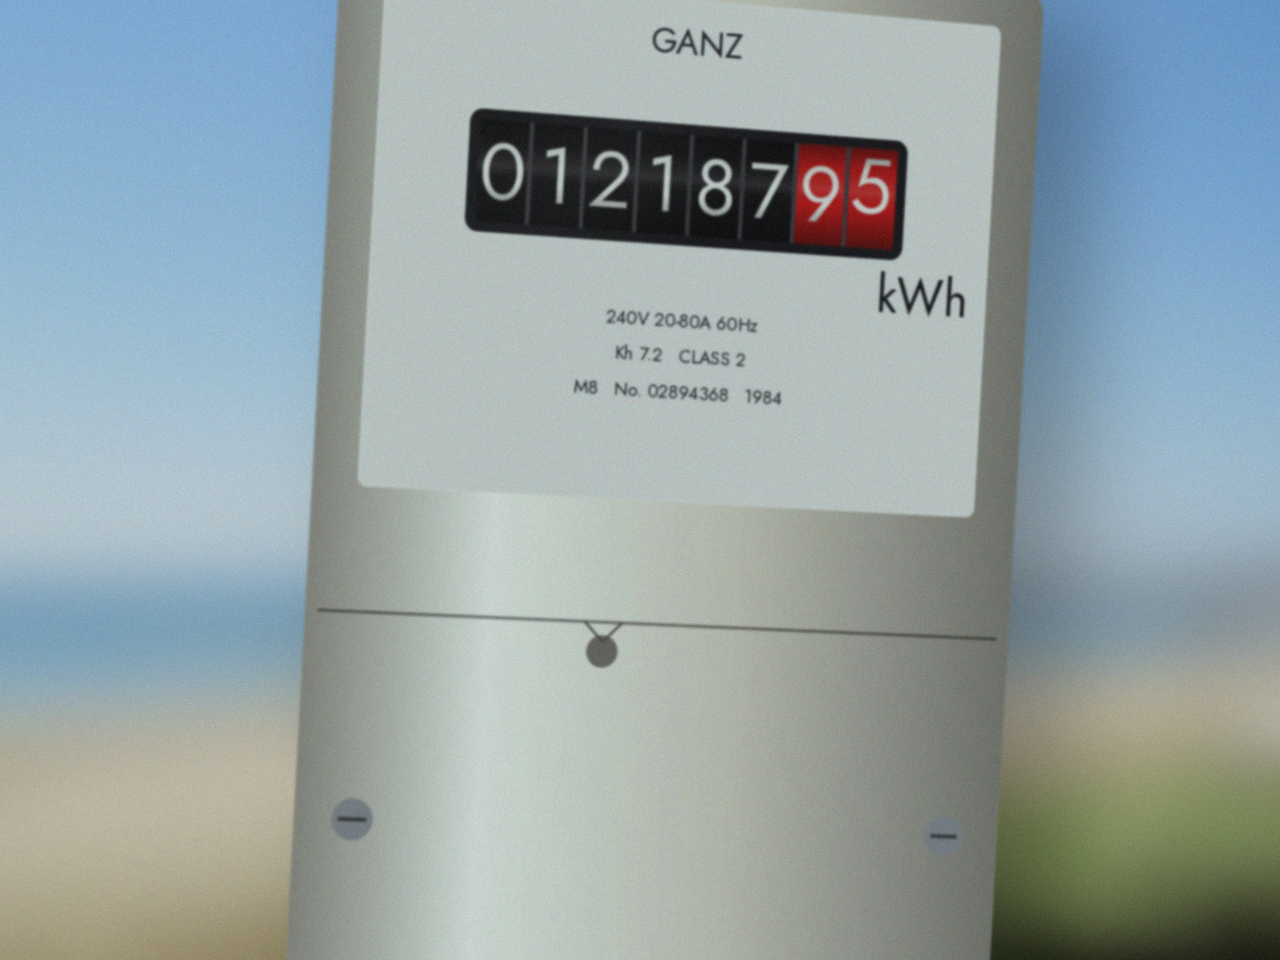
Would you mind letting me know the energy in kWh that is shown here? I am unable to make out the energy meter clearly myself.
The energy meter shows 12187.95 kWh
